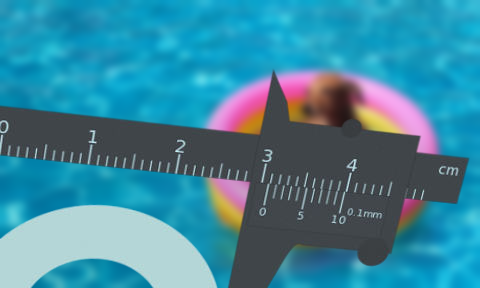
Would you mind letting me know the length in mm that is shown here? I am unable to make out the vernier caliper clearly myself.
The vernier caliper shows 30.8 mm
